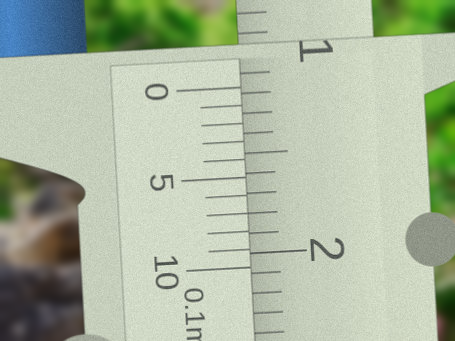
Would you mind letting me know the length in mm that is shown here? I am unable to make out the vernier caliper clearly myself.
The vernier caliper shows 11.7 mm
